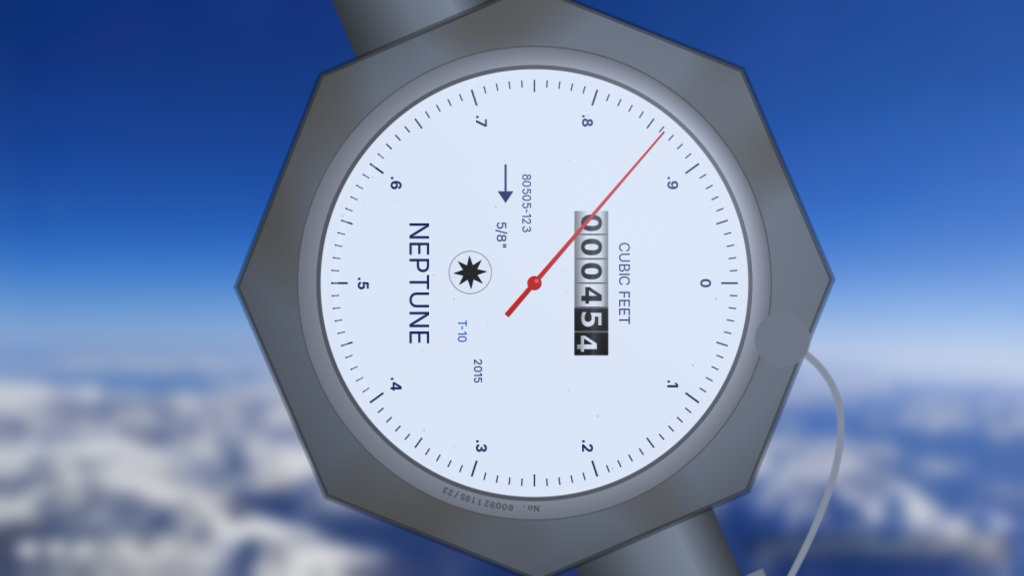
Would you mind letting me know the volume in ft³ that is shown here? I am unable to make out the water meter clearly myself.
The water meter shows 453.86 ft³
